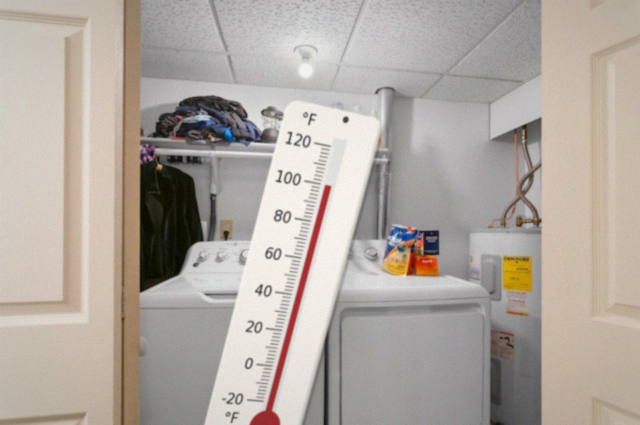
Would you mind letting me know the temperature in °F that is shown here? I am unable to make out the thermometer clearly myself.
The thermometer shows 100 °F
